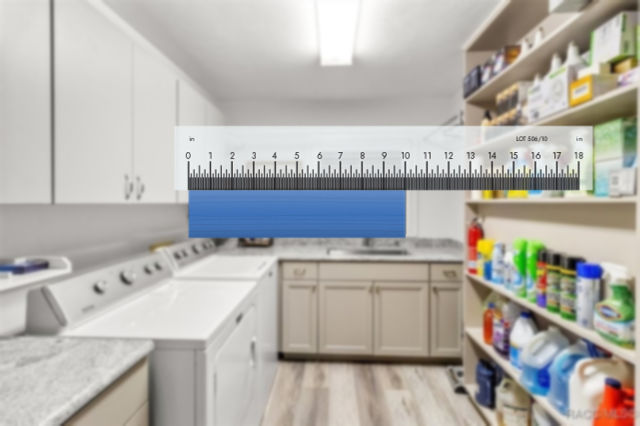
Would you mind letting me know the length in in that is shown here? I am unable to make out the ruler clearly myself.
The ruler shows 10 in
